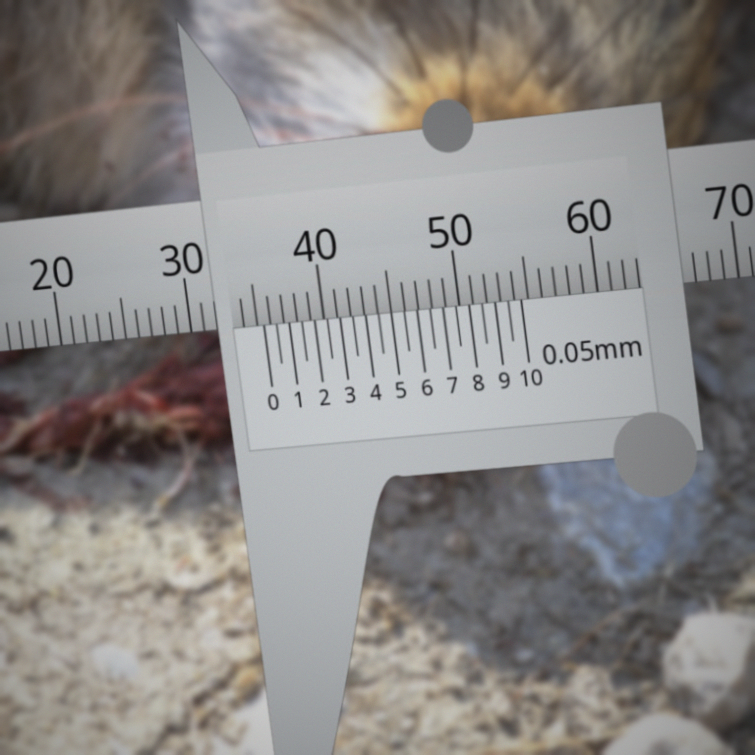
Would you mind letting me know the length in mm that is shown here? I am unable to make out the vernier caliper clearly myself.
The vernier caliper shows 35.5 mm
